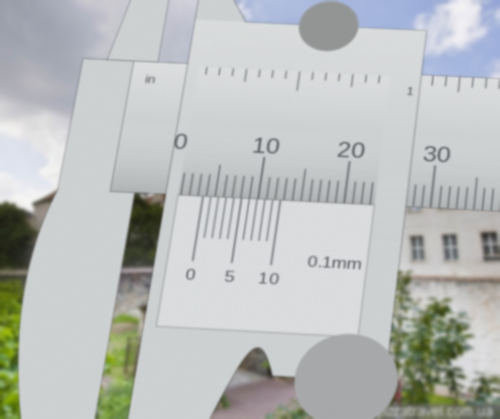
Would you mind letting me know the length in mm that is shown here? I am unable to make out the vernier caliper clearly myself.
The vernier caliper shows 3.6 mm
